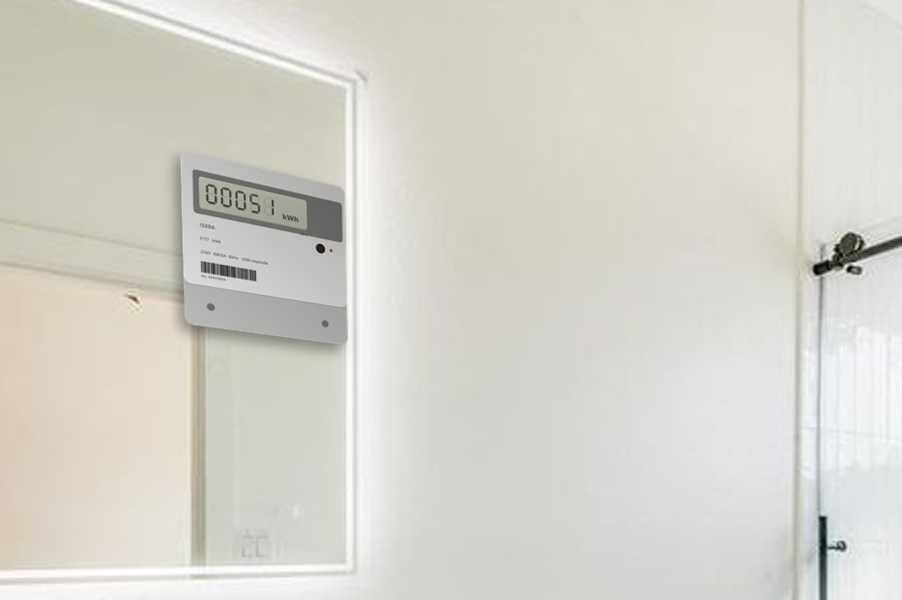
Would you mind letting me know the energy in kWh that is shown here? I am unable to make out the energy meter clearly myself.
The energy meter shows 51 kWh
